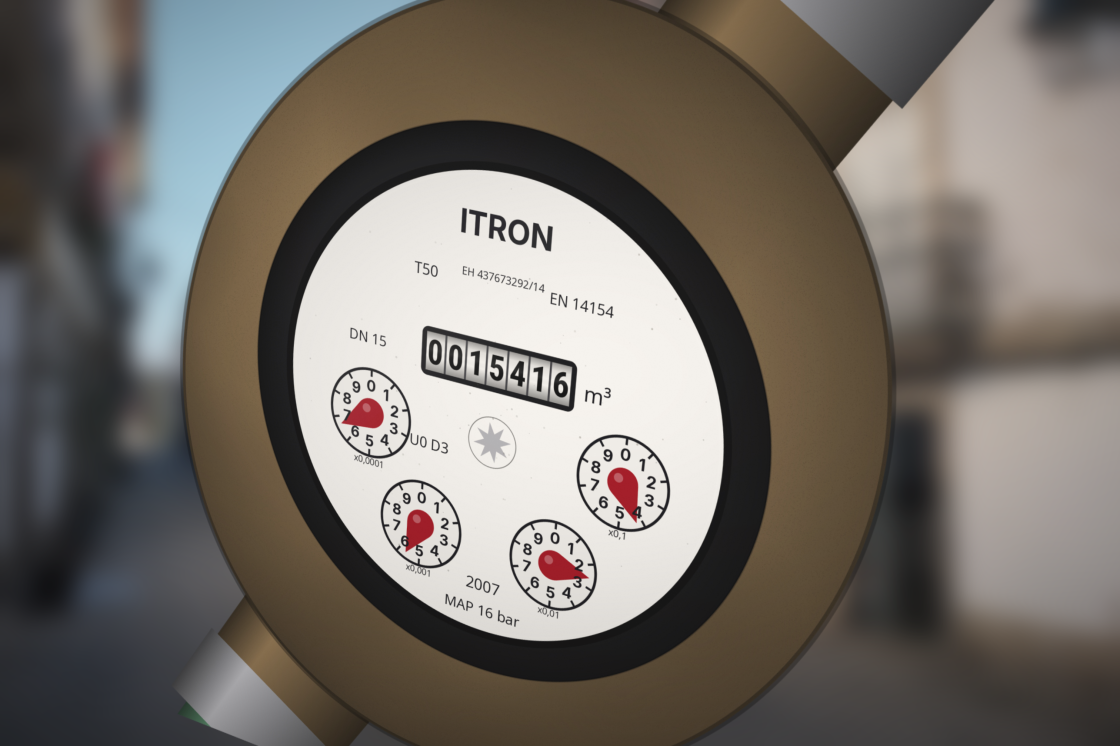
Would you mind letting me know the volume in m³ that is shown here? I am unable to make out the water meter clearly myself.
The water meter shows 15416.4256 m³
